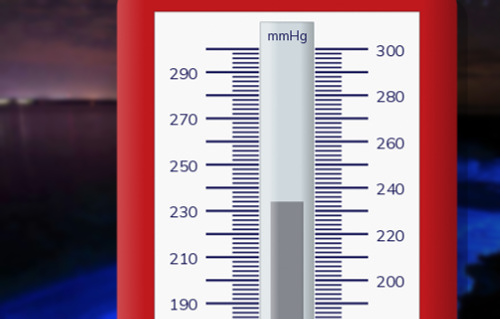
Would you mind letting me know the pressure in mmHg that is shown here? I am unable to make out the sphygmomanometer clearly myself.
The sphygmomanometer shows 234 mmHg
